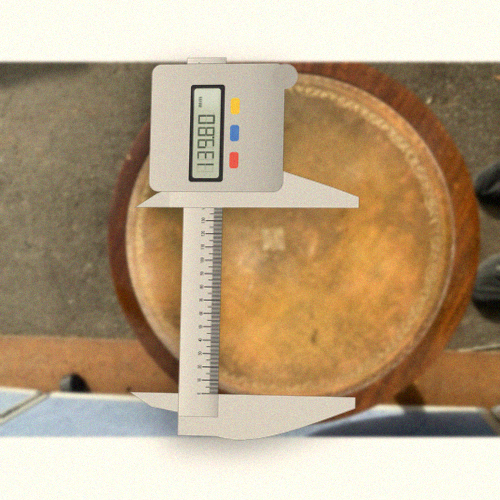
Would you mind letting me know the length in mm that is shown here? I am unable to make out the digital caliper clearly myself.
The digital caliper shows 139.80 mm
